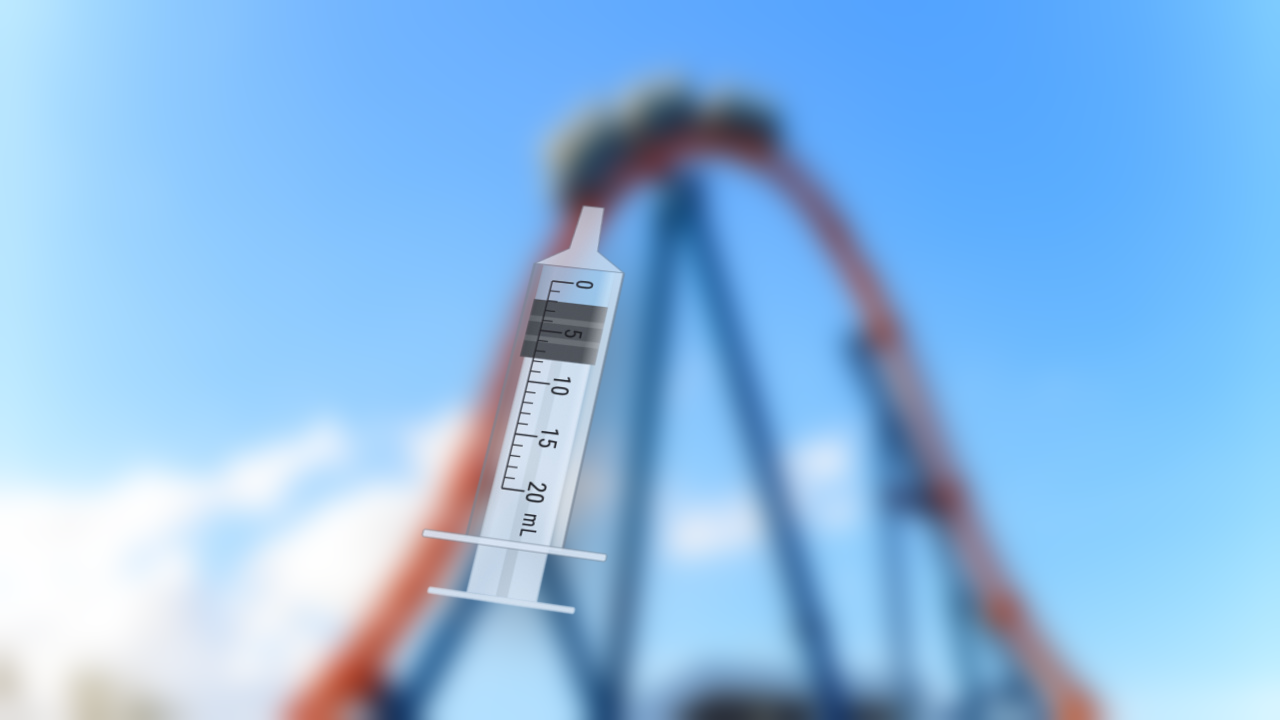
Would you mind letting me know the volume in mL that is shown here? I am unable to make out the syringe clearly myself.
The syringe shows 2 mL
